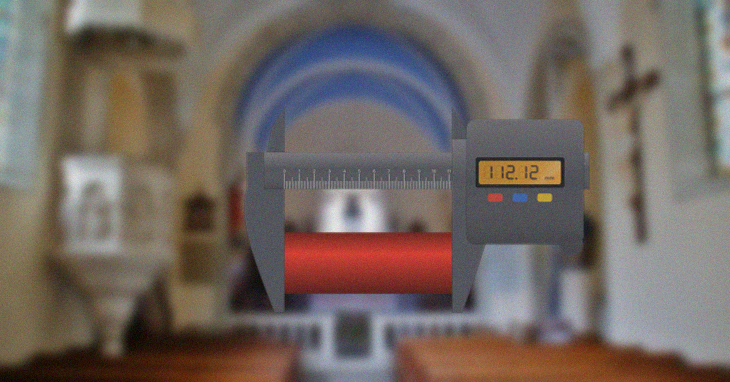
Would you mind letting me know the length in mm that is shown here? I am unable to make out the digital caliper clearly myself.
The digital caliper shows 112.12 mm
